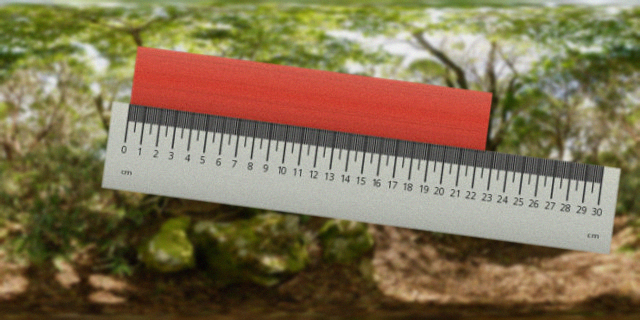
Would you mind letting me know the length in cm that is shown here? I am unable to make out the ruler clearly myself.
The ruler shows 22.5 cm
